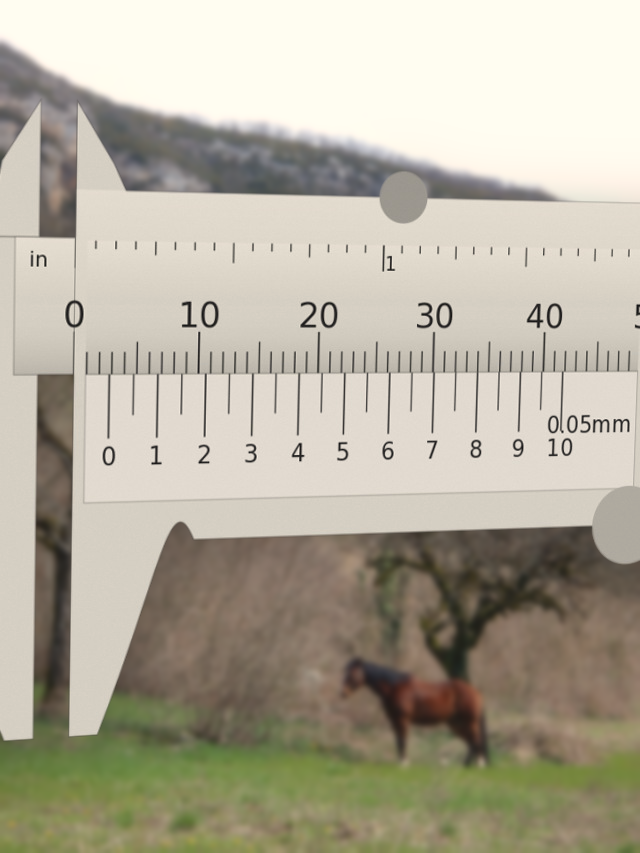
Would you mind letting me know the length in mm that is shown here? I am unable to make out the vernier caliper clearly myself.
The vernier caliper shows 2.8 mm
